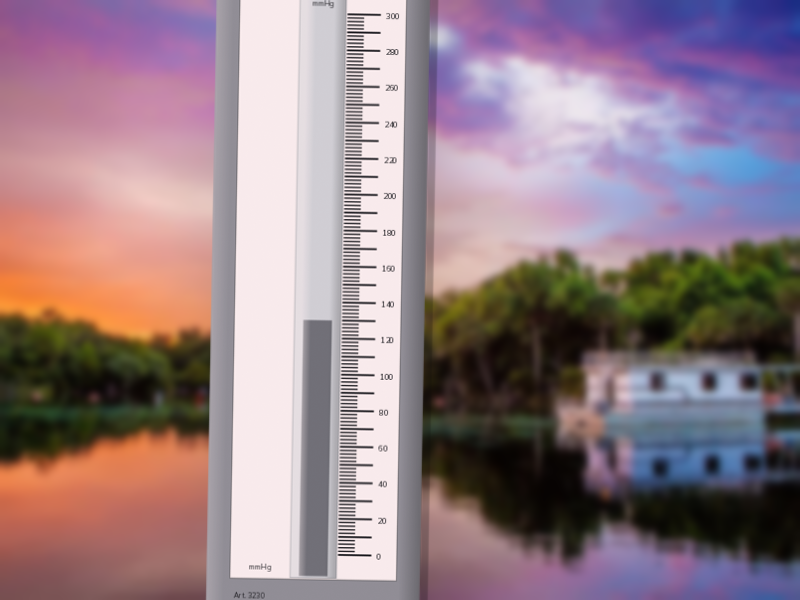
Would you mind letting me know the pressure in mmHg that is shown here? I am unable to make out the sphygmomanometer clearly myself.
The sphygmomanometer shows 130 mmHg
